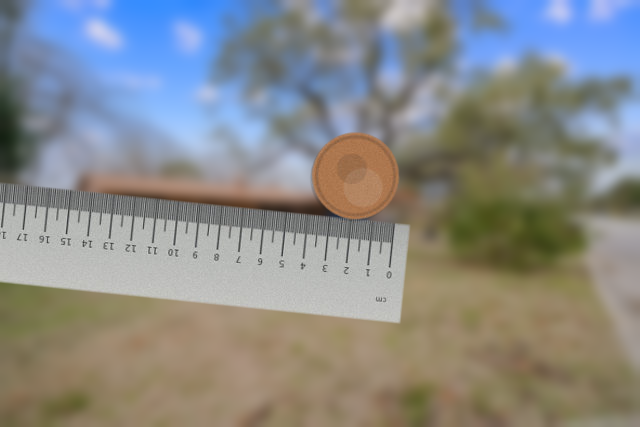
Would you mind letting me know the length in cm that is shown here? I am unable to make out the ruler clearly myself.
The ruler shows 4 cm
